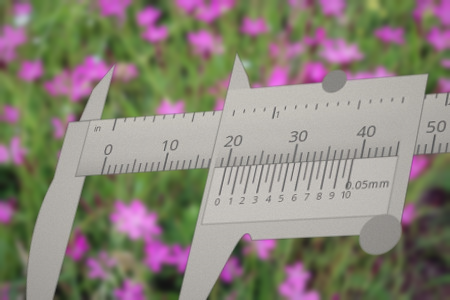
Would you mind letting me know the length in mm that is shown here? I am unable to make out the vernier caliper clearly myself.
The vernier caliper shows 19.8 mm
